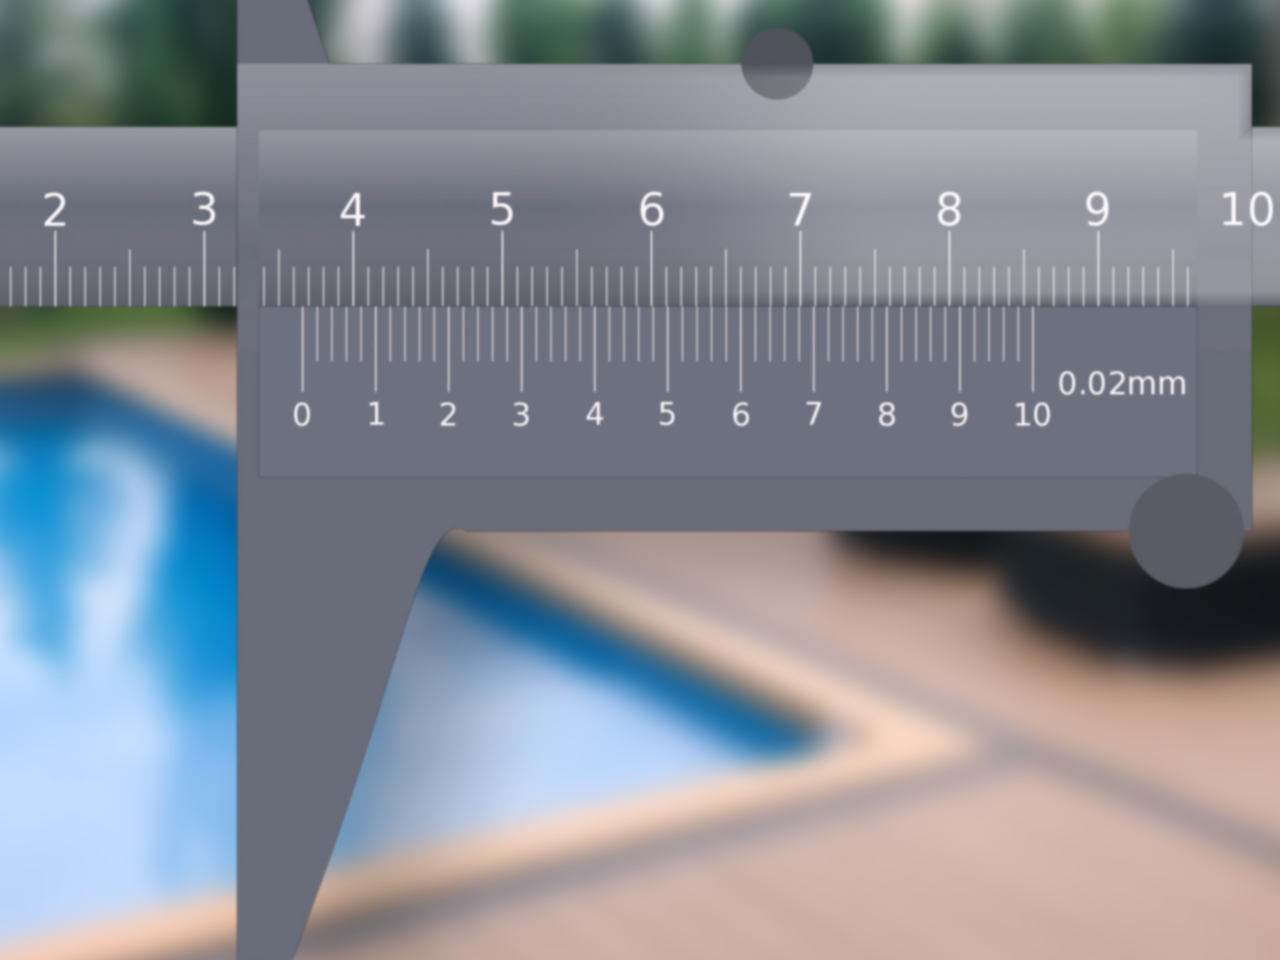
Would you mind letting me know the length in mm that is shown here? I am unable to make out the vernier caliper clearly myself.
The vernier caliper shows 36.6 mm
